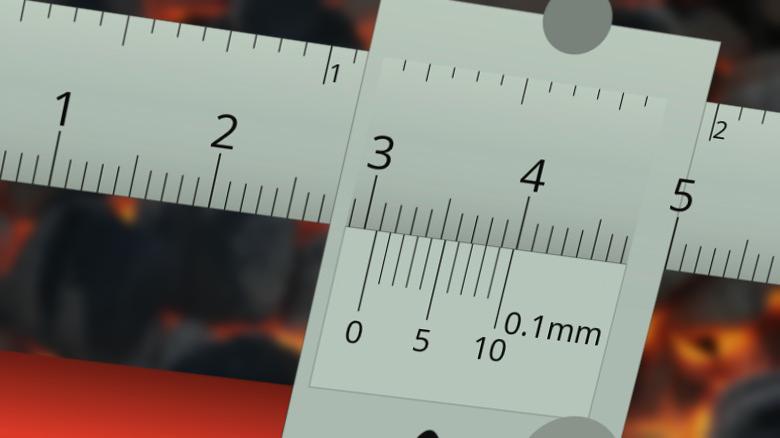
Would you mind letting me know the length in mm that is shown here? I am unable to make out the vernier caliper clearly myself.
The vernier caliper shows 30.8 mm
